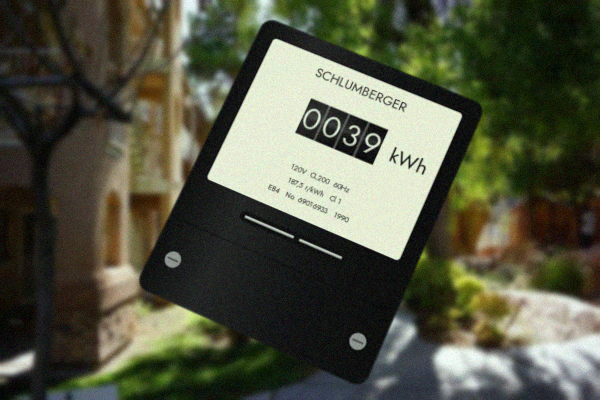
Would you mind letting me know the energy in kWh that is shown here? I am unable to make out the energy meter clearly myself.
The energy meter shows 39 kWh
